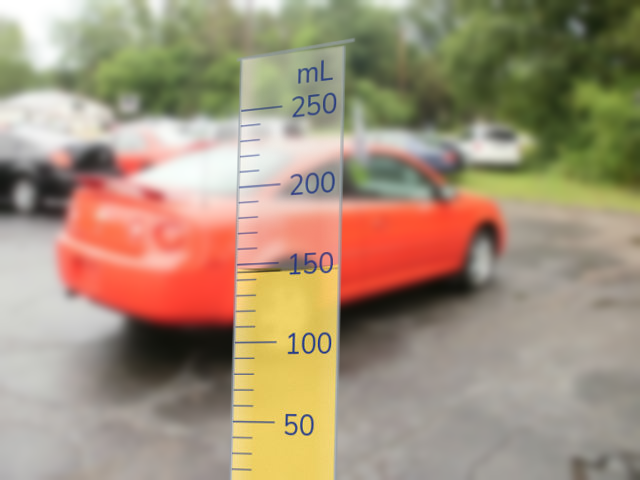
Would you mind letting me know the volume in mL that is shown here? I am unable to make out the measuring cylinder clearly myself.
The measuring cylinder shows 145 mL
